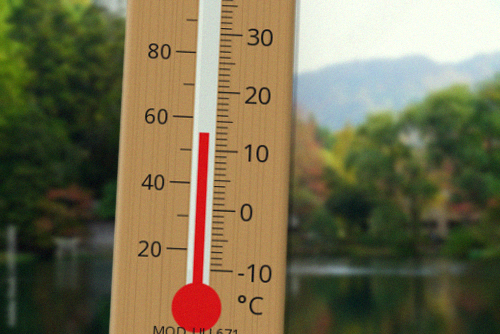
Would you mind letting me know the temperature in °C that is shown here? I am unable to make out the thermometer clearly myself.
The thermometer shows 13 °C
